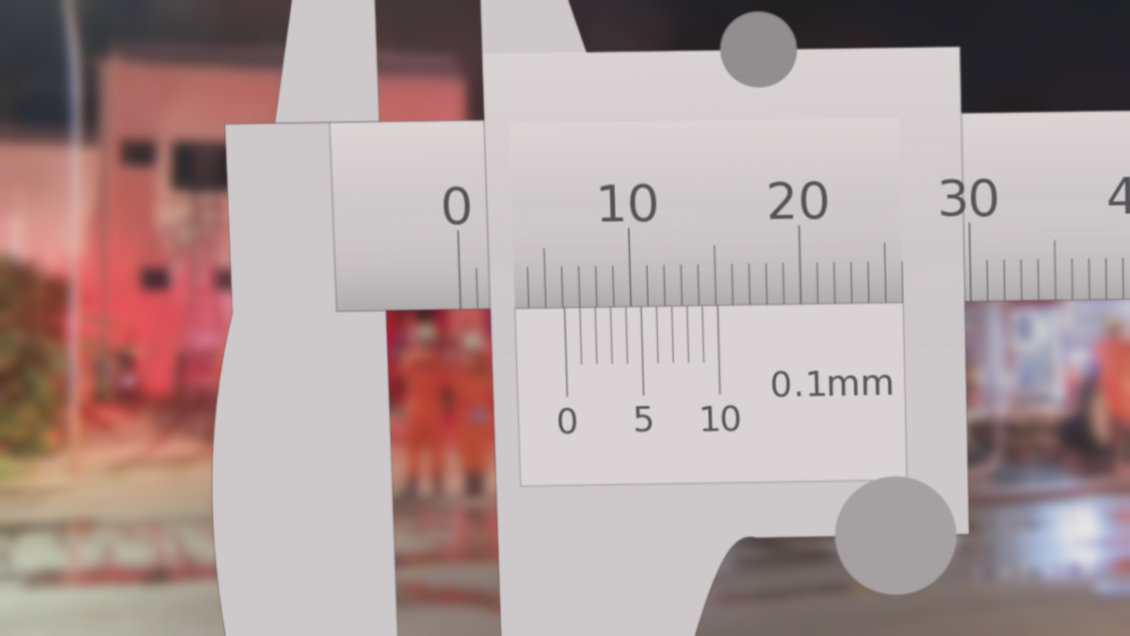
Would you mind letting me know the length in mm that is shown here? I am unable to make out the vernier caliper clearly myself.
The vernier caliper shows 6.1 mm
